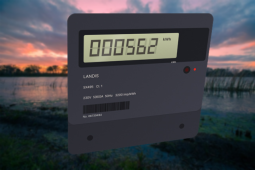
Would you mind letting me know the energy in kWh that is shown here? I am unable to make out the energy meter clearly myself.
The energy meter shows 562 kWh
